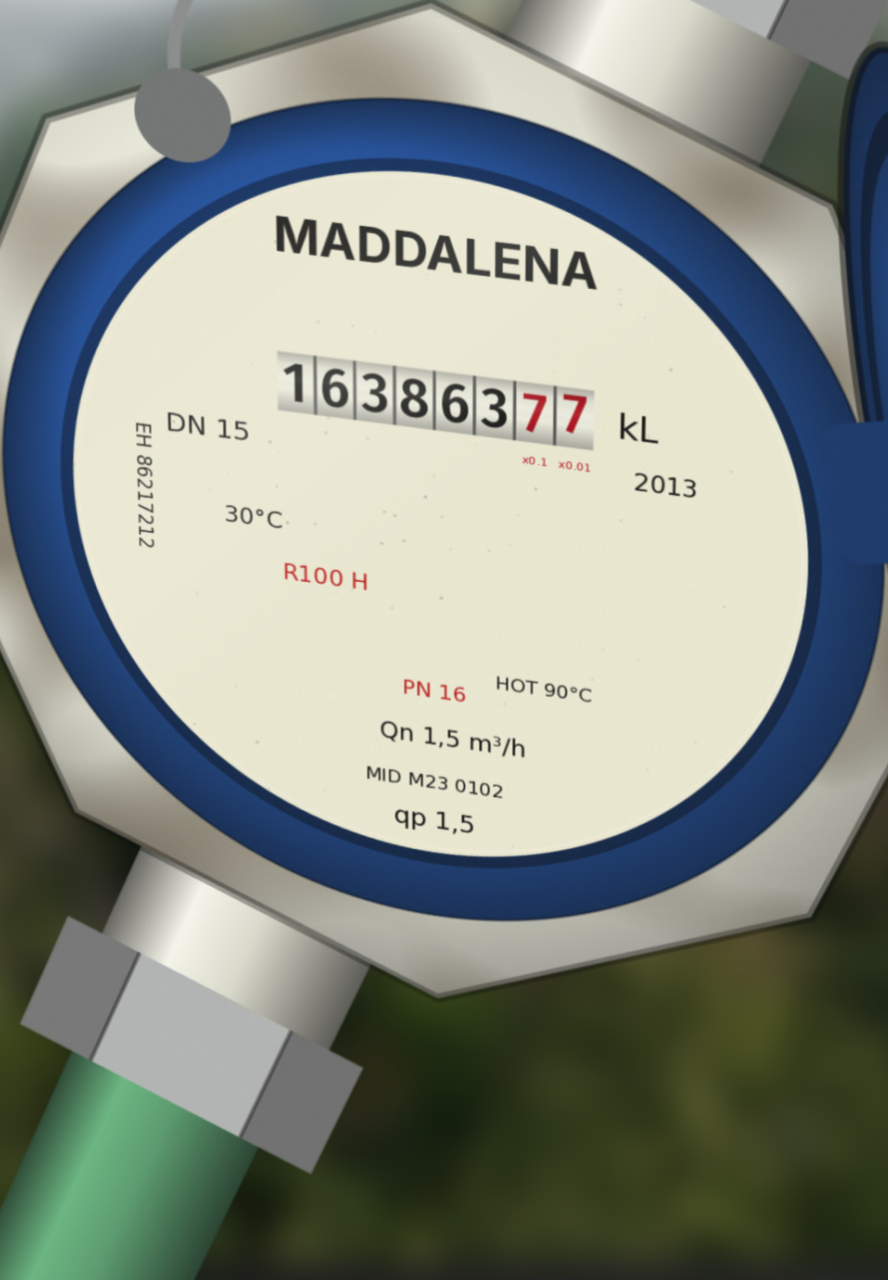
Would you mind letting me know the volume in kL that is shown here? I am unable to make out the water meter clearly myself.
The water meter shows 163863.77 kL
